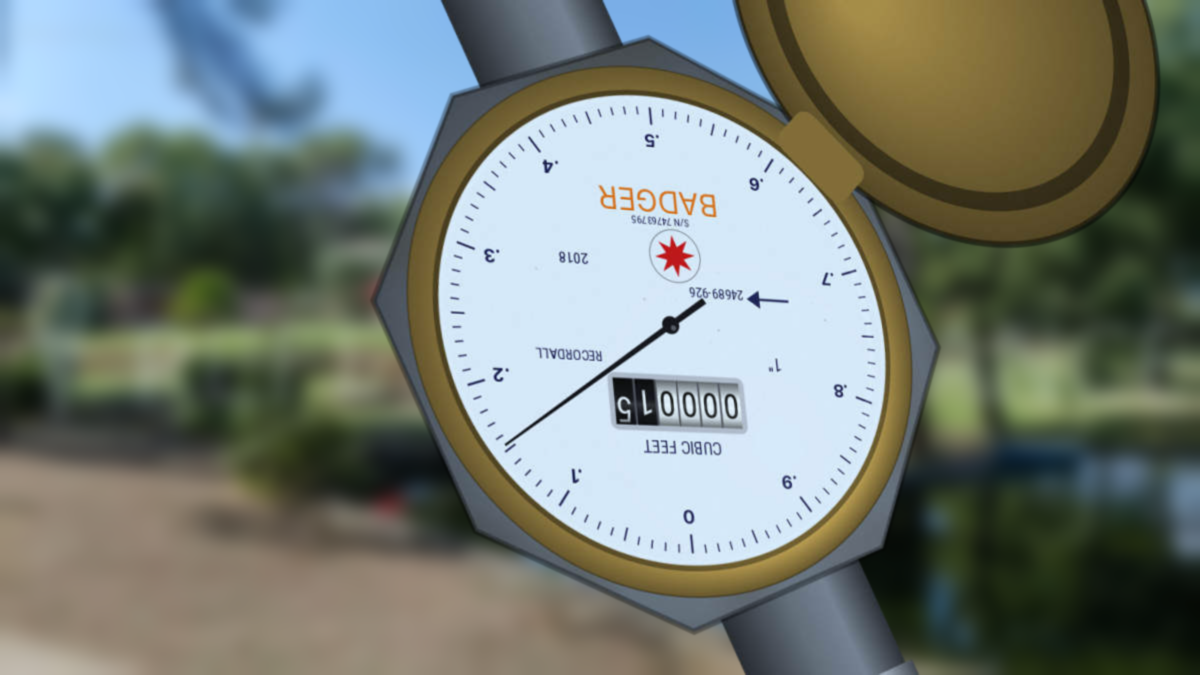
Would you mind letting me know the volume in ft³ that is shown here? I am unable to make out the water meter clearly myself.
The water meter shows 15.15 ft³
